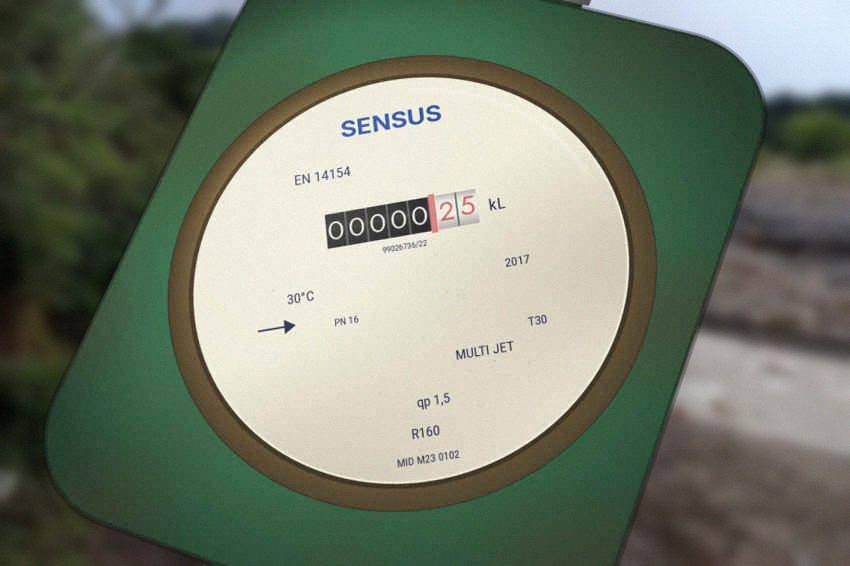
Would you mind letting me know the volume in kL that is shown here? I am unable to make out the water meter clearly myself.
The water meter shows 0.25 kL
